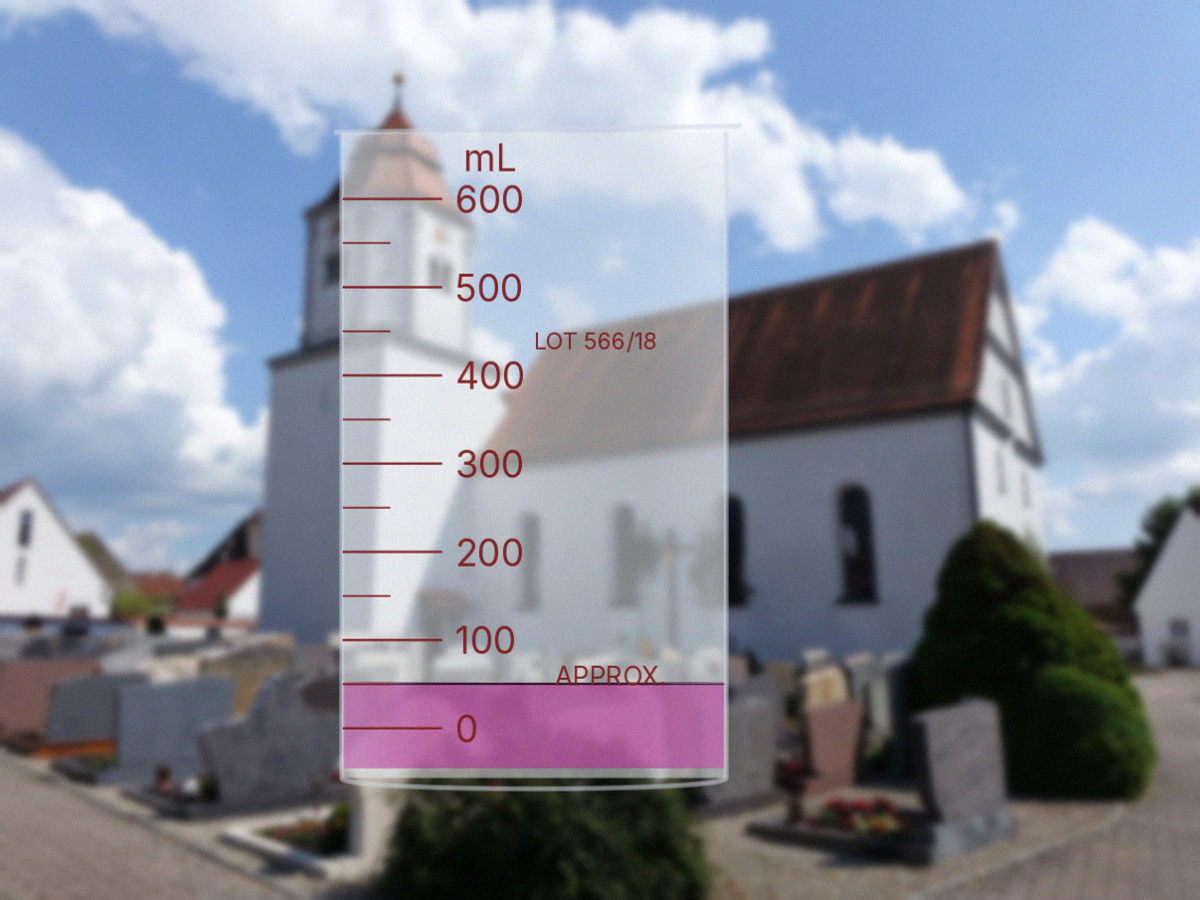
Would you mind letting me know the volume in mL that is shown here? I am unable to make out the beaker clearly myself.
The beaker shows 50 mL
